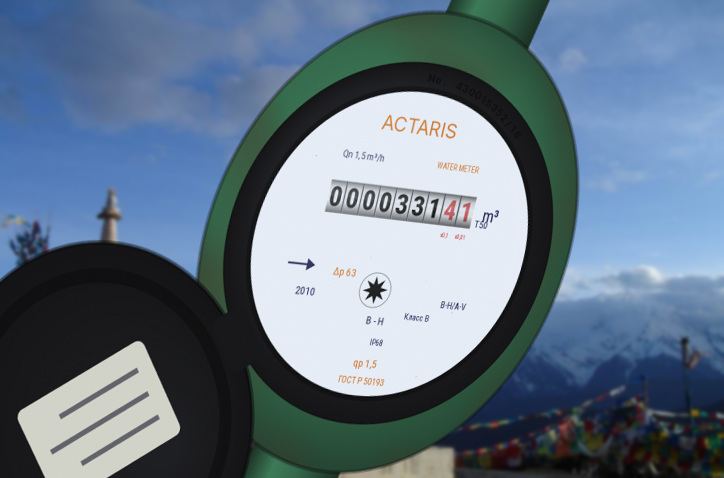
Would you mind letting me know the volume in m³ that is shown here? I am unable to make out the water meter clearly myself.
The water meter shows 331.41 m³
